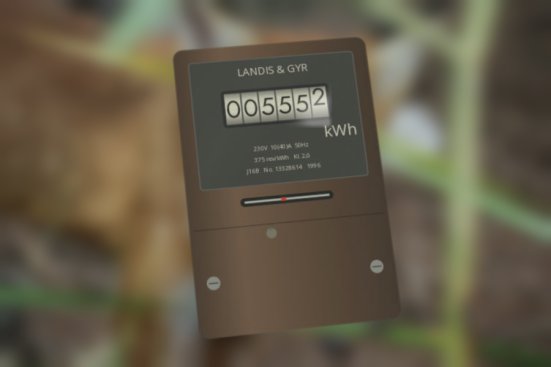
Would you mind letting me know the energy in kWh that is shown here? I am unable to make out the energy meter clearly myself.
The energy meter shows 5552 kWh
